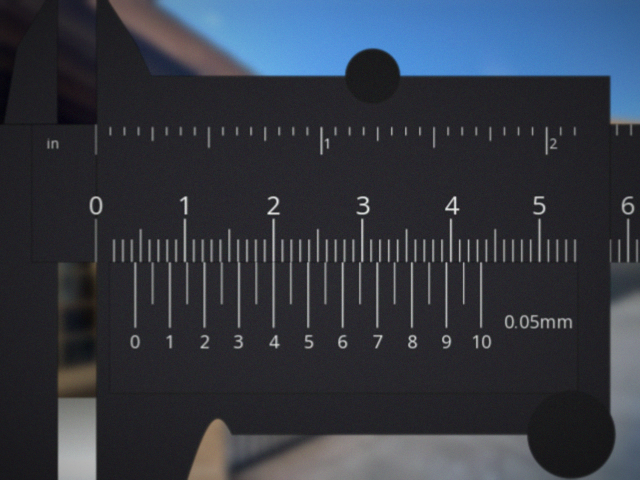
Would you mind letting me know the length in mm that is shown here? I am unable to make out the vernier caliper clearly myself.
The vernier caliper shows 4.4 mm
